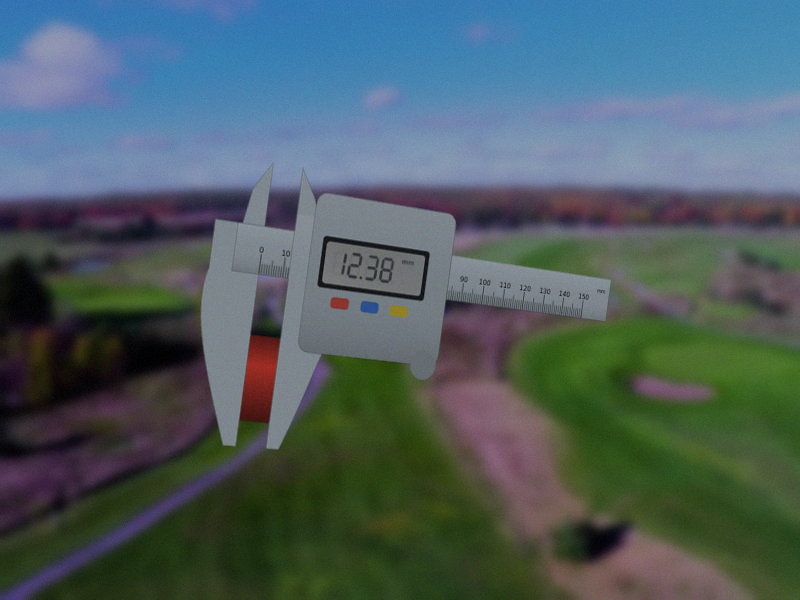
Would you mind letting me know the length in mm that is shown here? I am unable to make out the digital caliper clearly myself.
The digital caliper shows 12.38 mm
